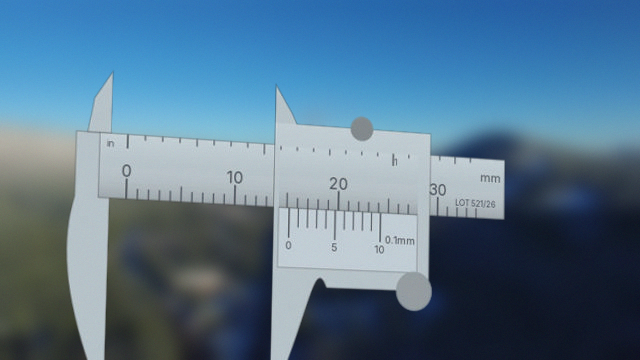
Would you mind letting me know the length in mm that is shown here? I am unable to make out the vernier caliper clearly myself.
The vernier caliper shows 15.2 mm
